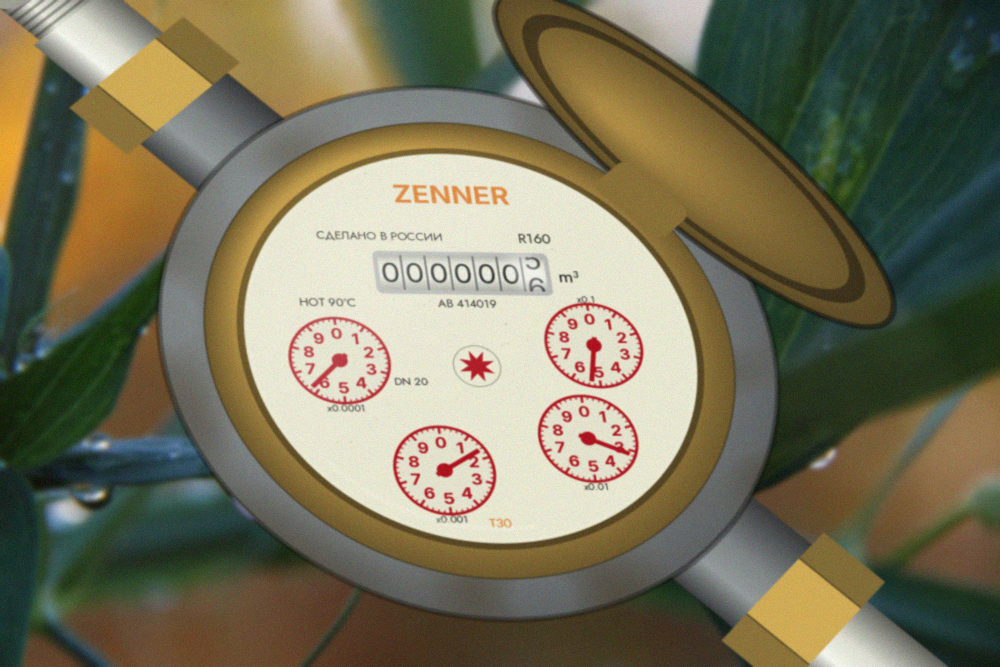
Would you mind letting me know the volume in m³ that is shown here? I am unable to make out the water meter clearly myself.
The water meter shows 5.5316 m³
